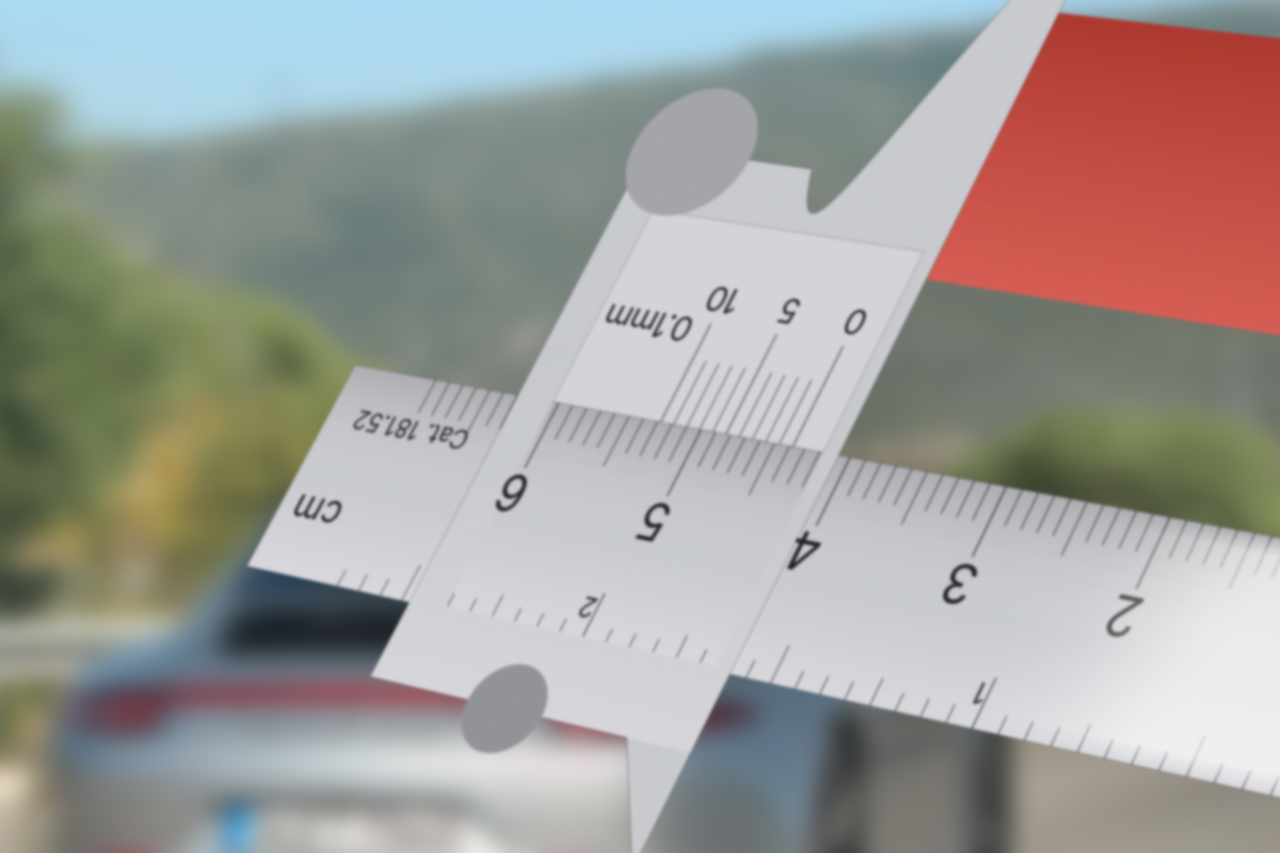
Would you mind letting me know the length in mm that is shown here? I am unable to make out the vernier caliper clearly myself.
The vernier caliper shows 43.8 mm
